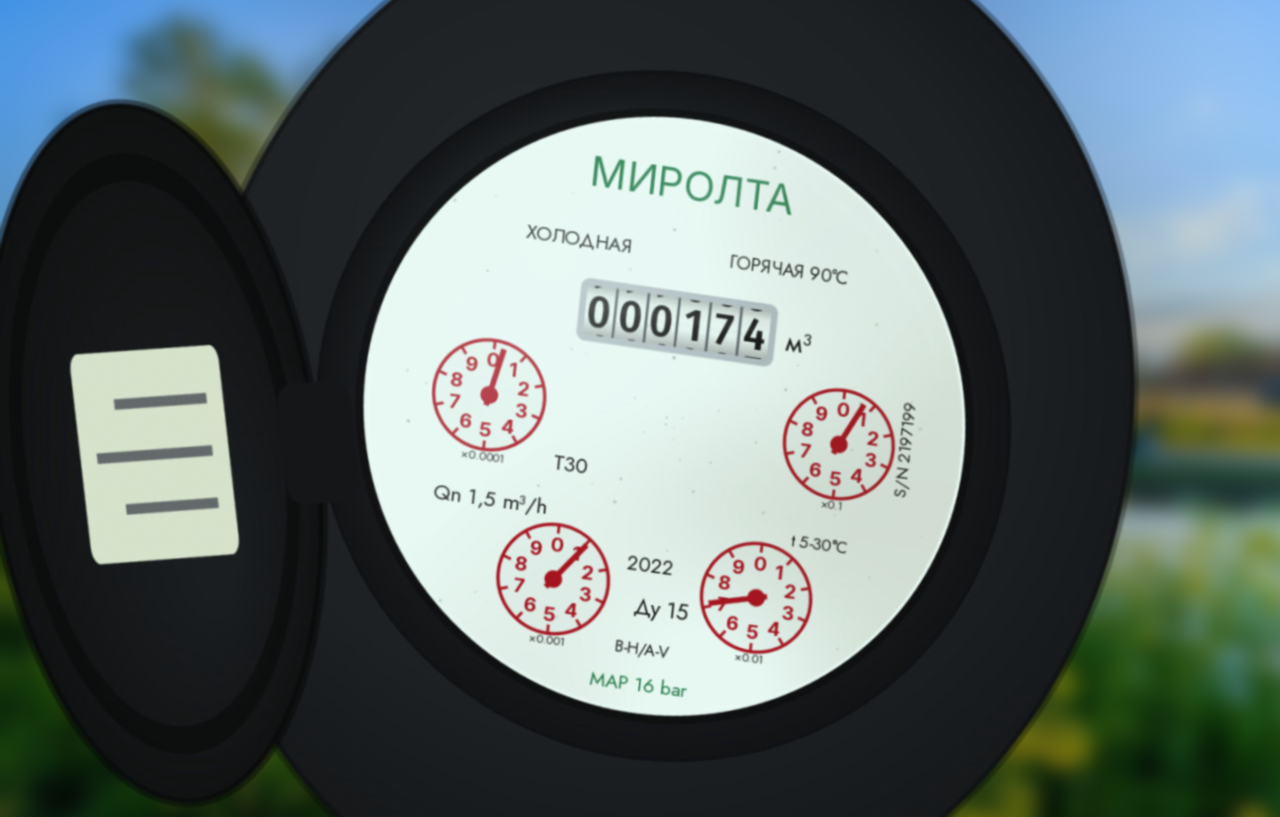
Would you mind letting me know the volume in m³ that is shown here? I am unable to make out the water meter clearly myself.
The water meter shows 174.0710 m³
